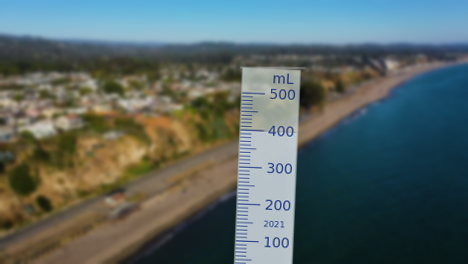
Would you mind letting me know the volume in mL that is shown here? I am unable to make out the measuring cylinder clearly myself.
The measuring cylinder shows 400 mL
